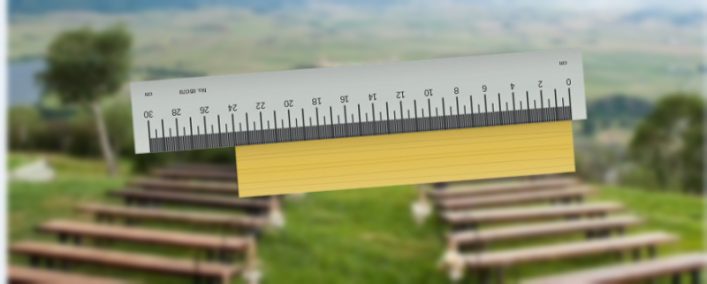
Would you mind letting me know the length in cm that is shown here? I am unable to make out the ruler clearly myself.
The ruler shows 24 cm
